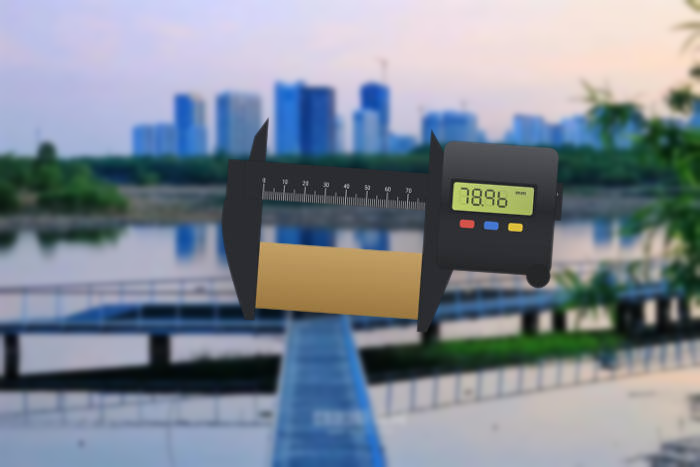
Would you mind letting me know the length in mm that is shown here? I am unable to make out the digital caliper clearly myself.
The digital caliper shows 78.96 mm
